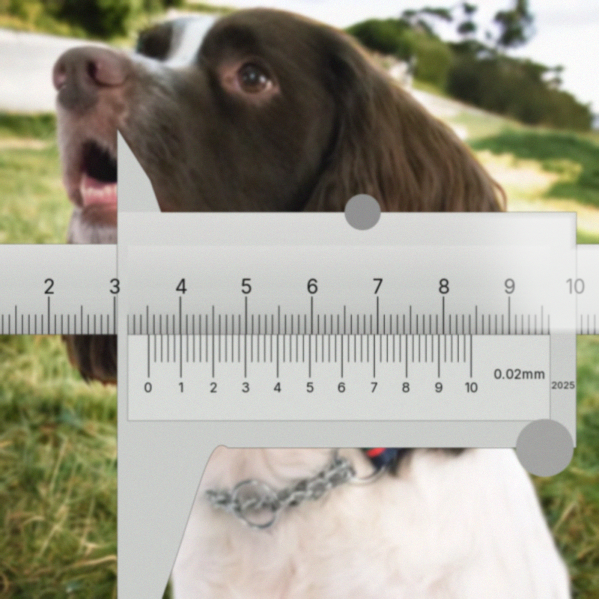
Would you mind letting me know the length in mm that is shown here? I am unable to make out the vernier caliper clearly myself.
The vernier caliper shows 35.2 mm
